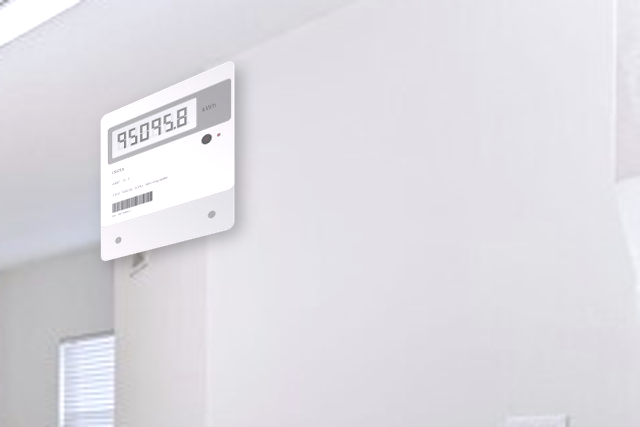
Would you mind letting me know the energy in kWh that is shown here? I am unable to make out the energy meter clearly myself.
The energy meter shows 95095.8 kWh
